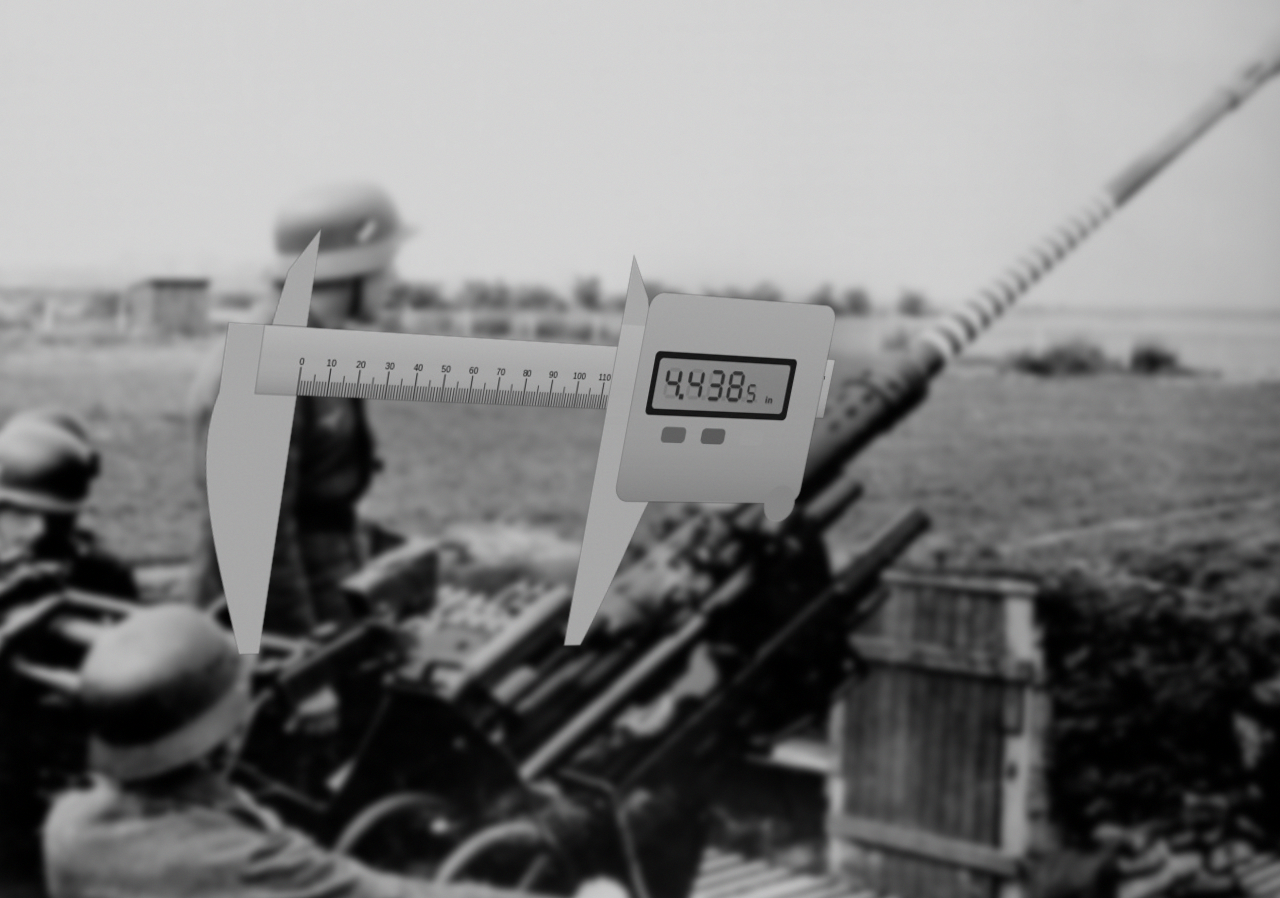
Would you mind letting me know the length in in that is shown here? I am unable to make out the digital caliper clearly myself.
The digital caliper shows 4.4385 in
